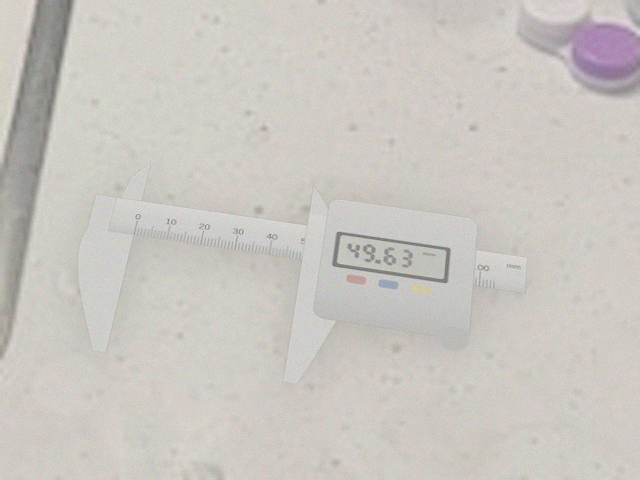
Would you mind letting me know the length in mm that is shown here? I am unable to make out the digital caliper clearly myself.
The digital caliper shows 49.63 mm
